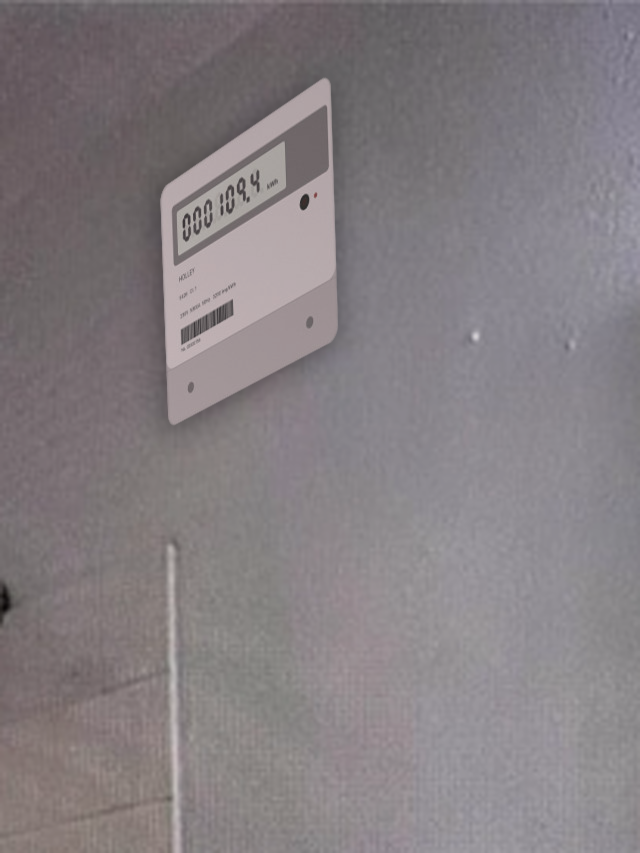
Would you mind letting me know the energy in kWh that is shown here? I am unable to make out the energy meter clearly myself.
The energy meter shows 109.4 kWh
